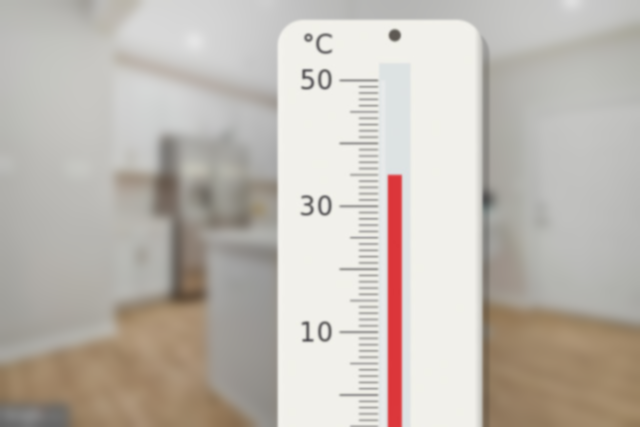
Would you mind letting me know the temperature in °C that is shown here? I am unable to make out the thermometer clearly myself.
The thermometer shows 35 °C
